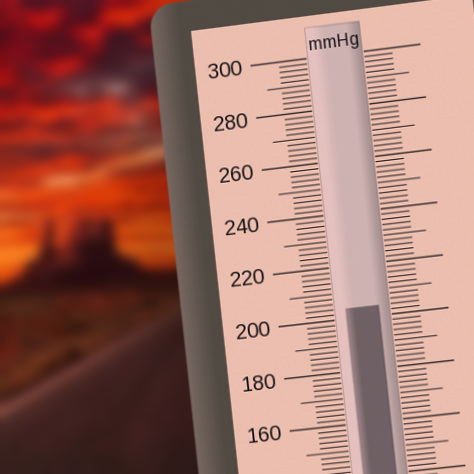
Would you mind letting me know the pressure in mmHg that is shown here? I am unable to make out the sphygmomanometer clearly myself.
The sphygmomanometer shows 204 mmHg
